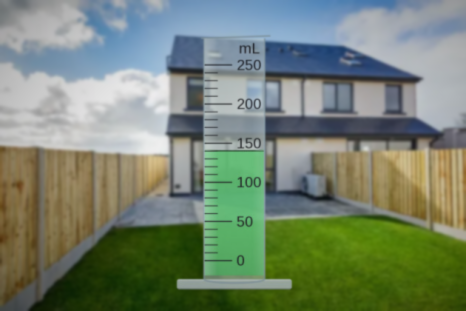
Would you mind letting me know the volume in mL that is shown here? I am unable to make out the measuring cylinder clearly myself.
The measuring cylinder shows 140 mL
